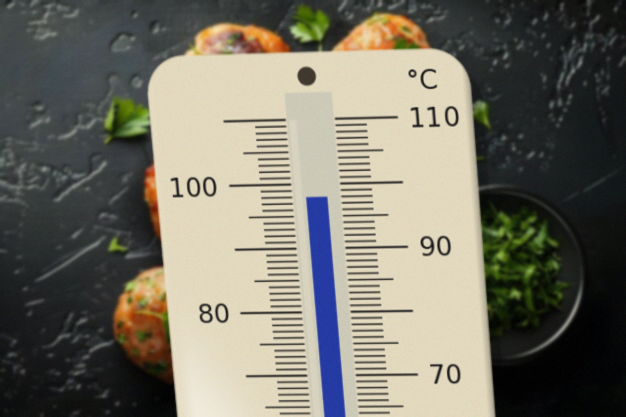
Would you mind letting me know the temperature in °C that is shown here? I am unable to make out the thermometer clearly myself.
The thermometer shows 98 °C
